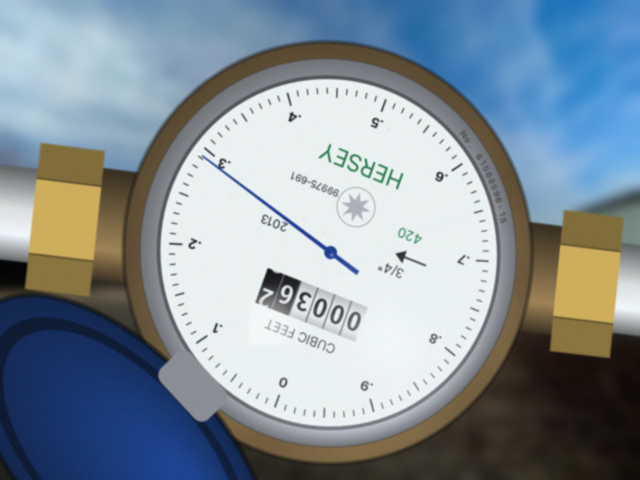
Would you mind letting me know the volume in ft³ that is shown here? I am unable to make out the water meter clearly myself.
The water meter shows 362.29 ft³
